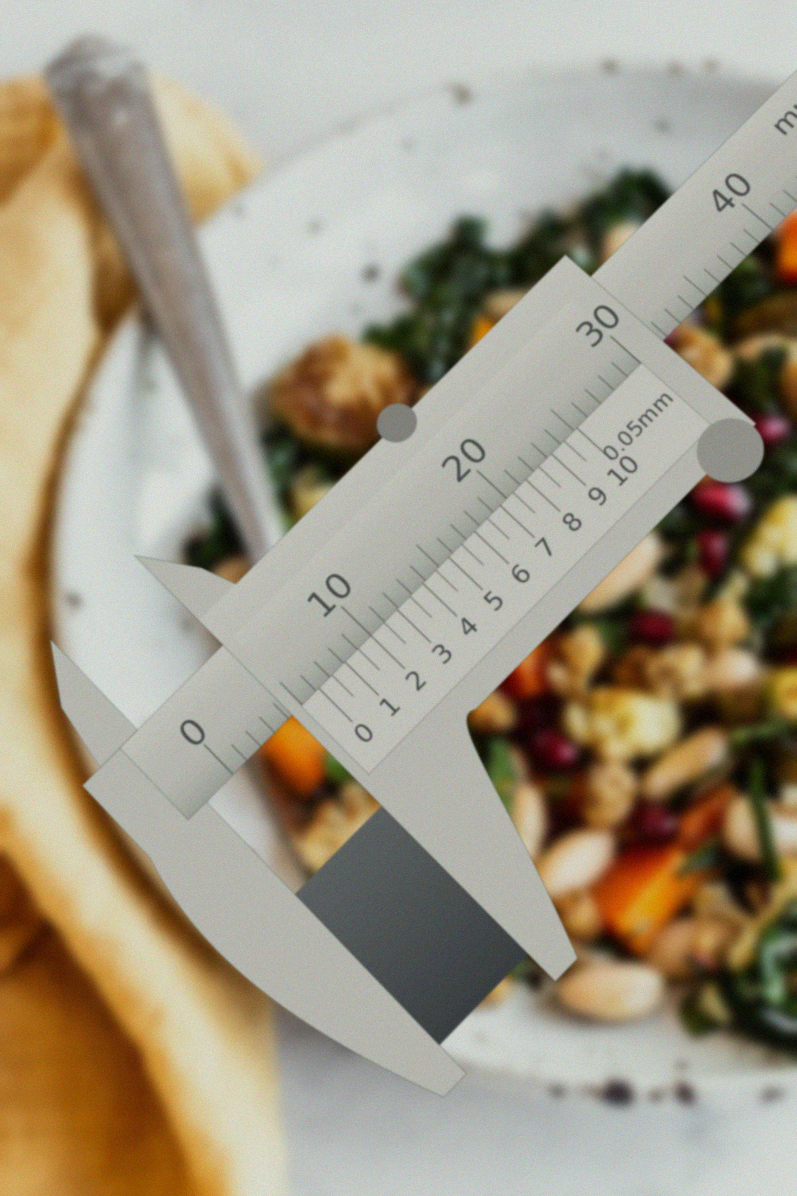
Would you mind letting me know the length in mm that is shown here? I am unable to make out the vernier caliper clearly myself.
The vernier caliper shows 6.2 mm
